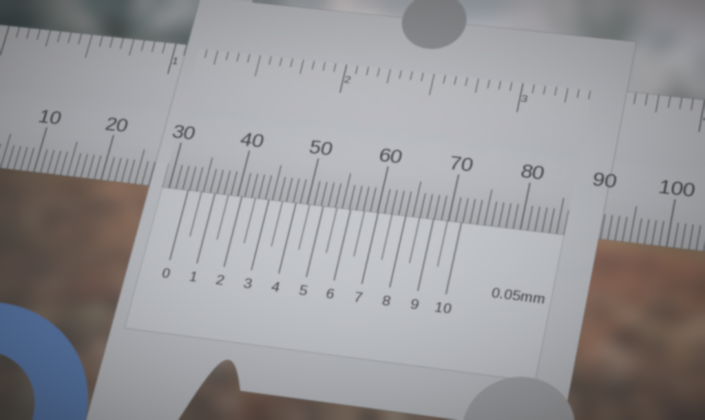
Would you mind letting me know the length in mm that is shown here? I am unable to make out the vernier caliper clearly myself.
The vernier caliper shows 32.8 mm
